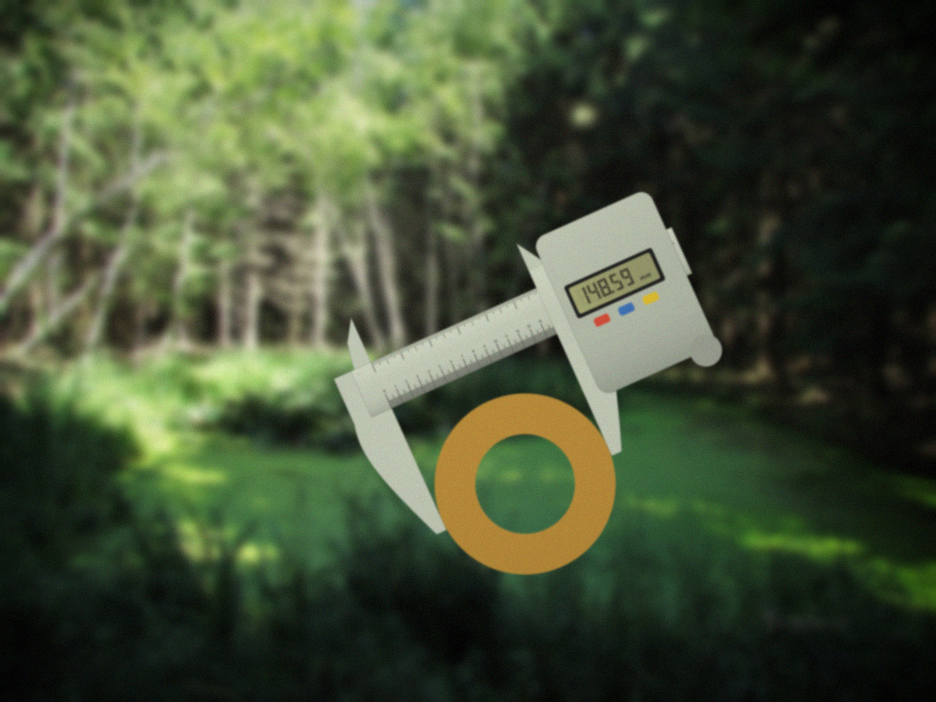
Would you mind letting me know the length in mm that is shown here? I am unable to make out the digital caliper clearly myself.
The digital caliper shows 148.59 mm
